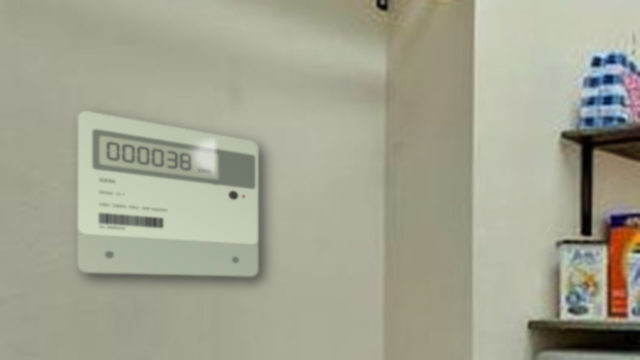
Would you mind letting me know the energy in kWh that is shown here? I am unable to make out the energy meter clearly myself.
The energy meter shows 38 kWh
